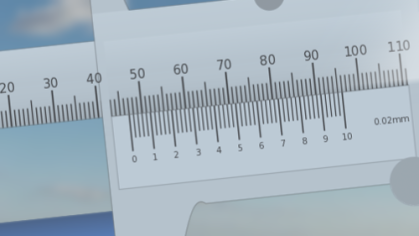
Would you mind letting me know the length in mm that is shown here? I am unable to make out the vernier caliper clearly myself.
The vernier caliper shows 47.0 mm
